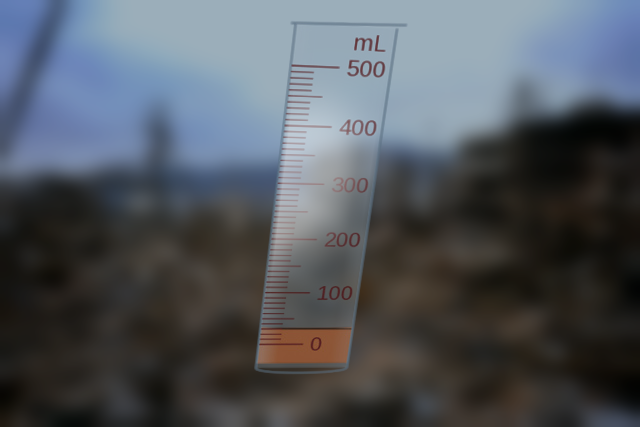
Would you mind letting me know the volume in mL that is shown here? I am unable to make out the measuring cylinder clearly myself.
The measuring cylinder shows 30 mL
